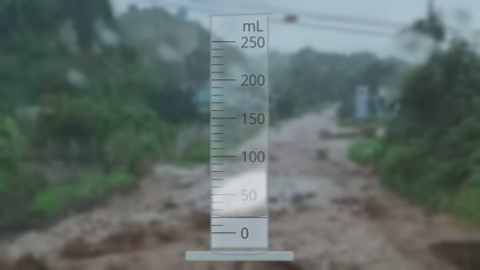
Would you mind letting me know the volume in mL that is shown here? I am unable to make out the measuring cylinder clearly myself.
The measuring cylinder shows 20 mL
